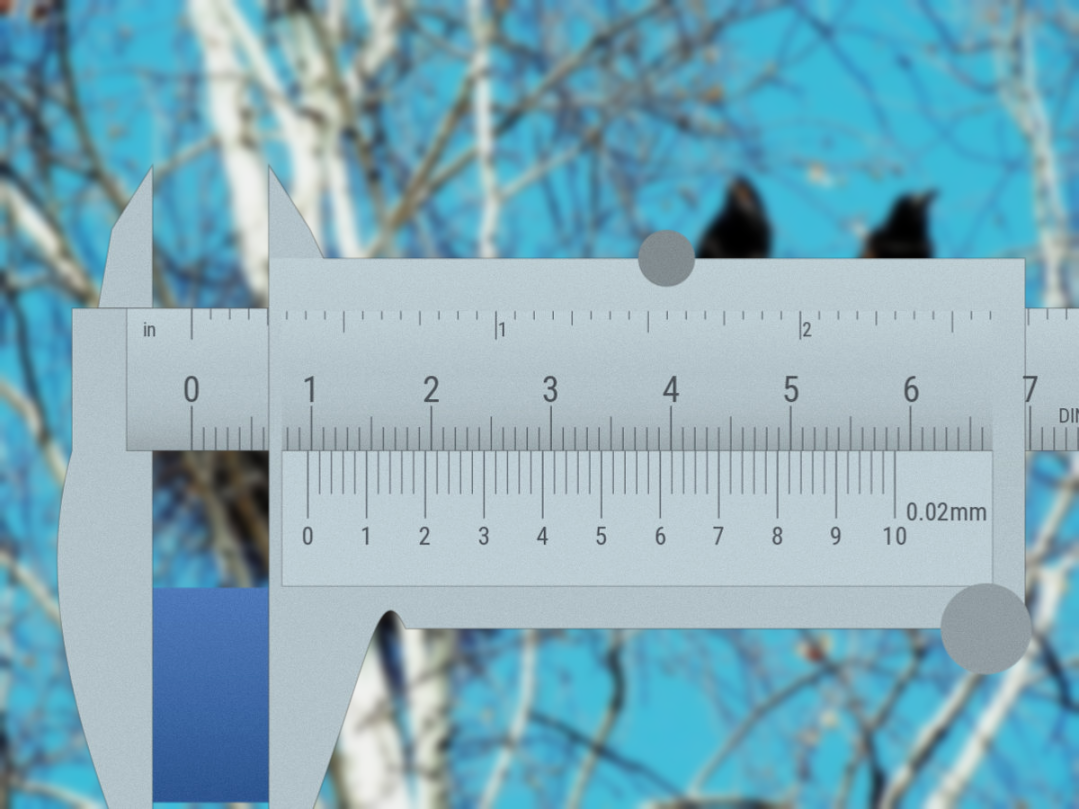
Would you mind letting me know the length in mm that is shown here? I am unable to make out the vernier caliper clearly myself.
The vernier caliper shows 9.7 mm
